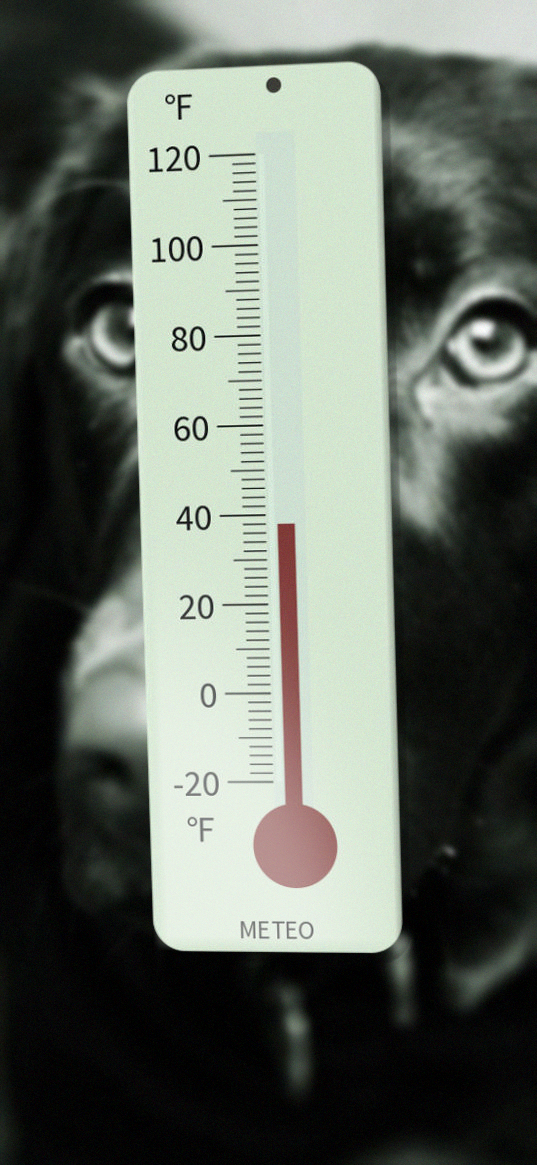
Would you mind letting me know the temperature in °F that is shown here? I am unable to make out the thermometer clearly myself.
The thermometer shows 38 °F
